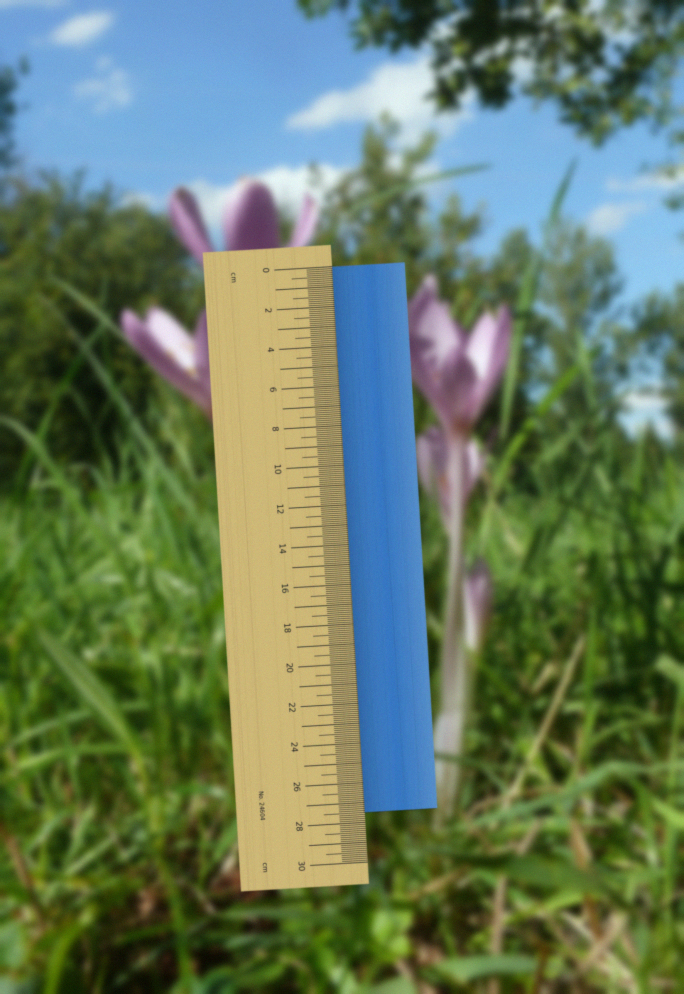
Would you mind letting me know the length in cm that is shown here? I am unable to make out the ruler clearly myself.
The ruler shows 27.5 cm
